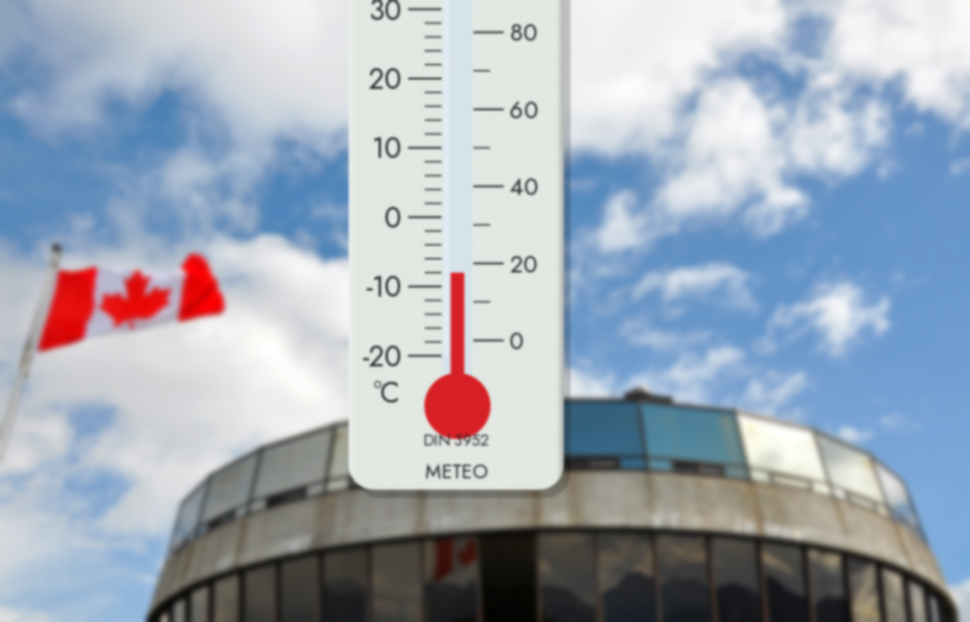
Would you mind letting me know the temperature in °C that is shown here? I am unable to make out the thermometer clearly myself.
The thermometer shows -8 °C
